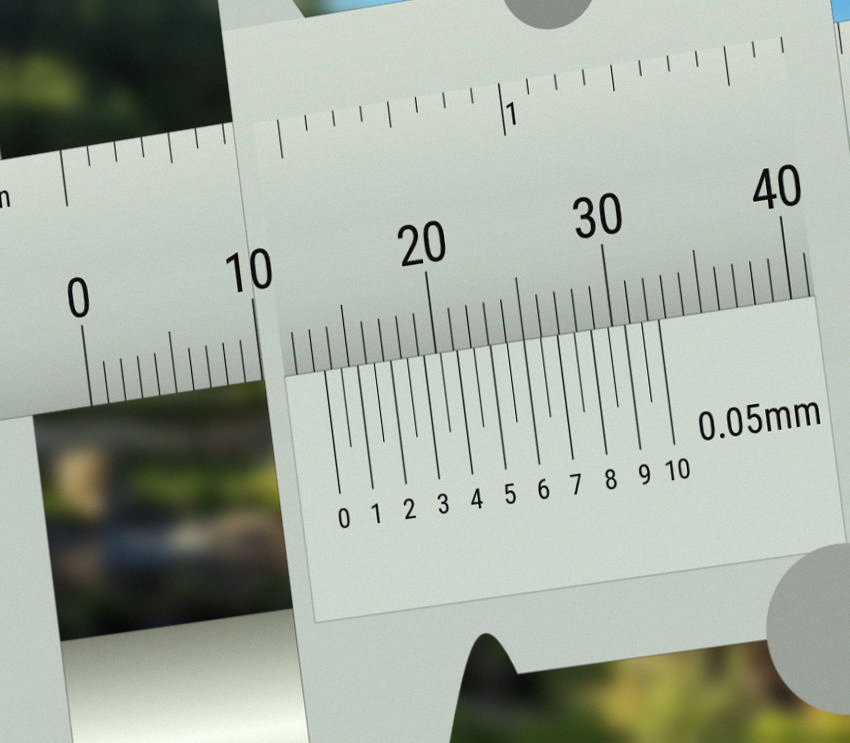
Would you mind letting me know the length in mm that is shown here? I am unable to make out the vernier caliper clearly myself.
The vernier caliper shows 13.6 mm
